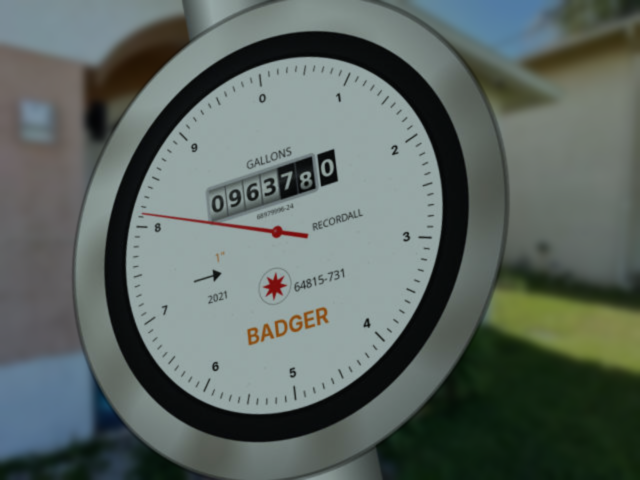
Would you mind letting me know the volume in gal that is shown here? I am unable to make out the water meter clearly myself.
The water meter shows 963778.1 gal
